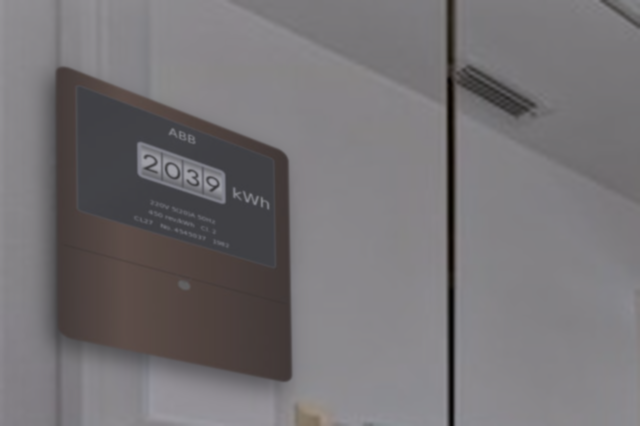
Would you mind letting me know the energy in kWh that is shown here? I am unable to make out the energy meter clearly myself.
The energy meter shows 2039 kWh
